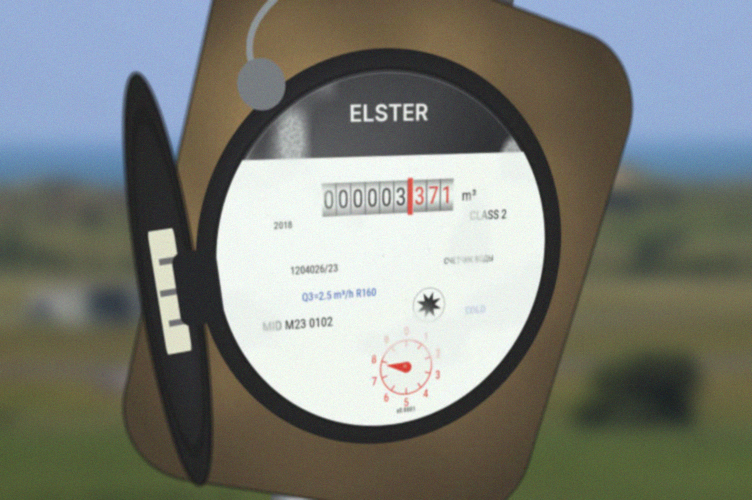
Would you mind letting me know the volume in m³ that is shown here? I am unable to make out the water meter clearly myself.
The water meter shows 3.3717 m³
